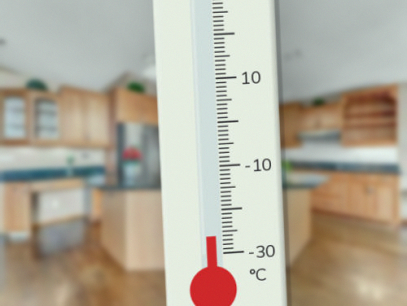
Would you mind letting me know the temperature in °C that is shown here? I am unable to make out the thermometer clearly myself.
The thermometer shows -26 °C
